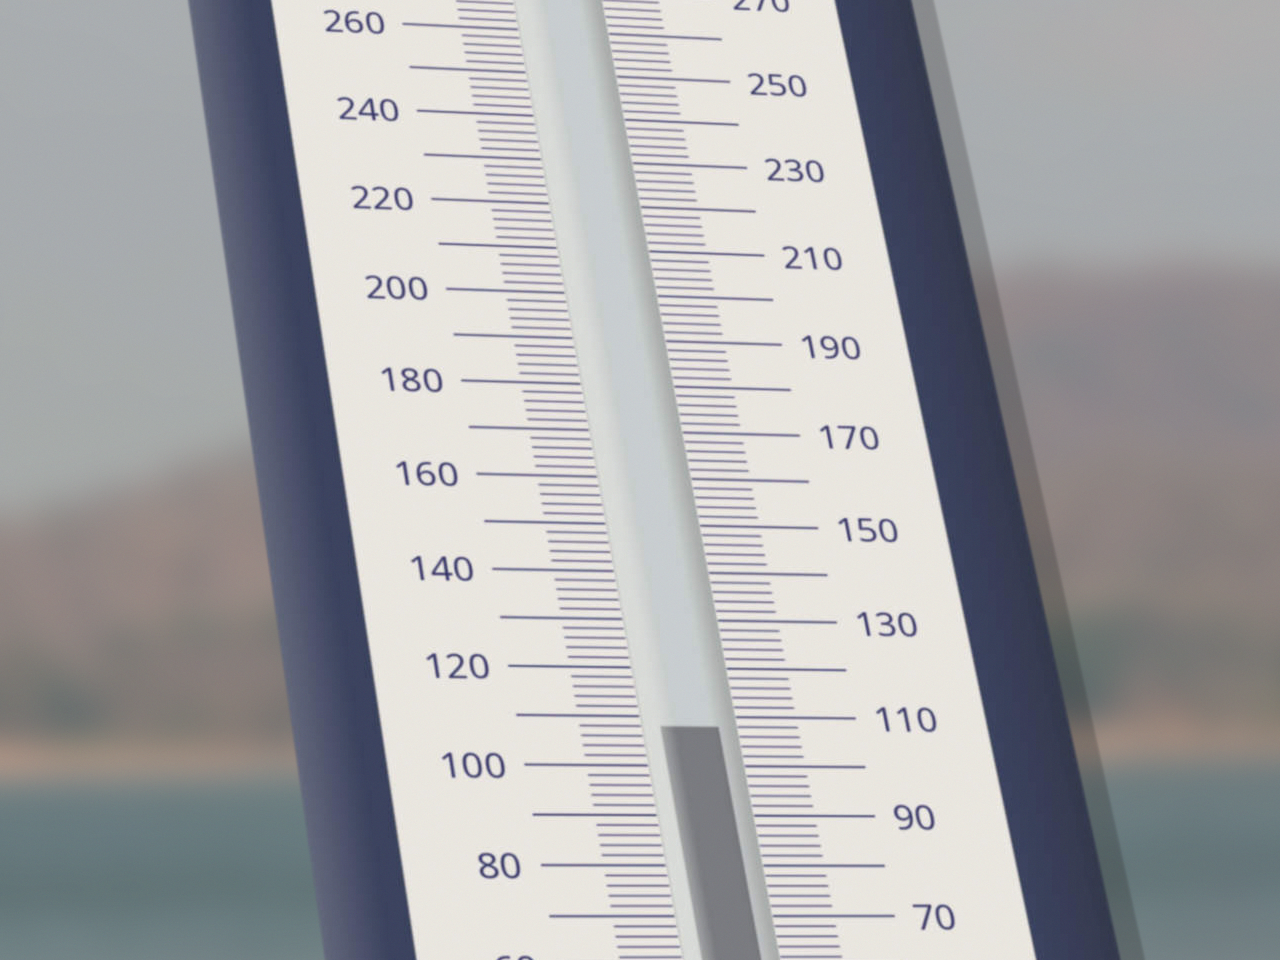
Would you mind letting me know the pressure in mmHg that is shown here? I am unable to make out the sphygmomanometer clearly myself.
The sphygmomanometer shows 108 mmHg
